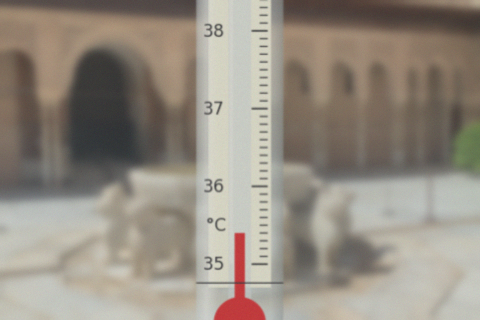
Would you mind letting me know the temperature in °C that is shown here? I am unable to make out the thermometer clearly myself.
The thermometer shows 35.4 °C
